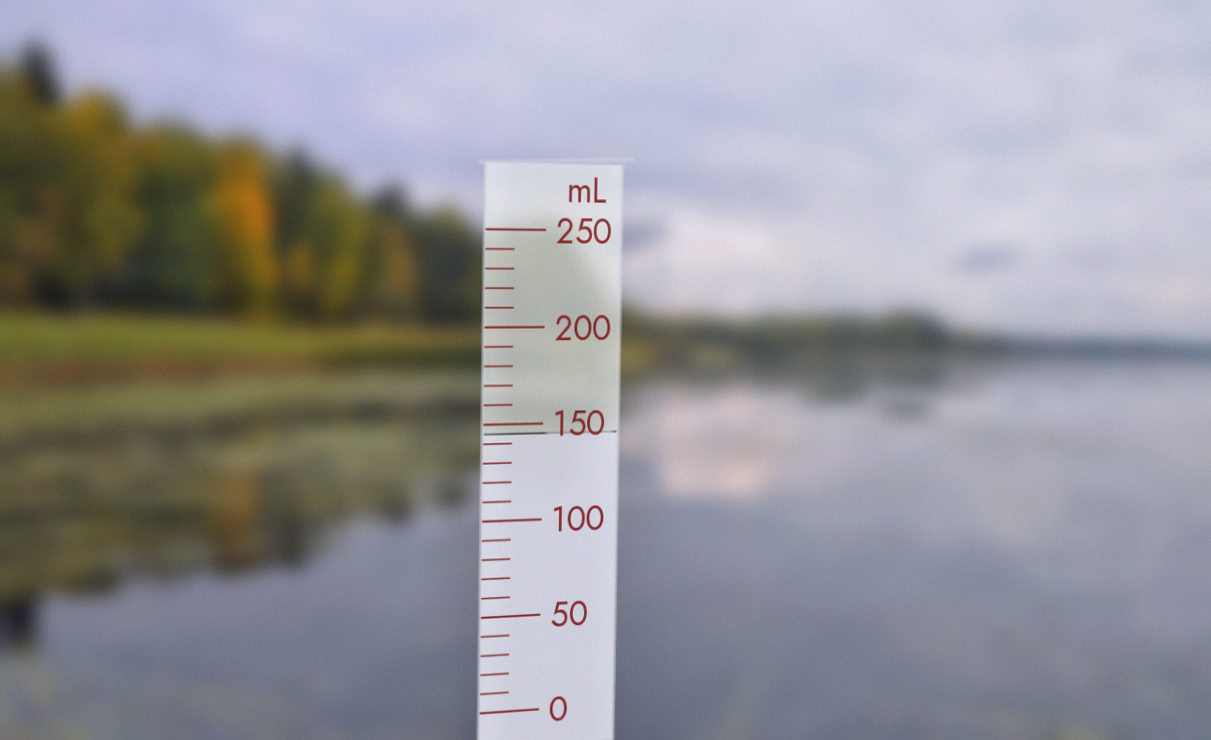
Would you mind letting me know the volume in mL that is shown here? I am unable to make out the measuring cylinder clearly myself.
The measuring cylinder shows 145 mL
